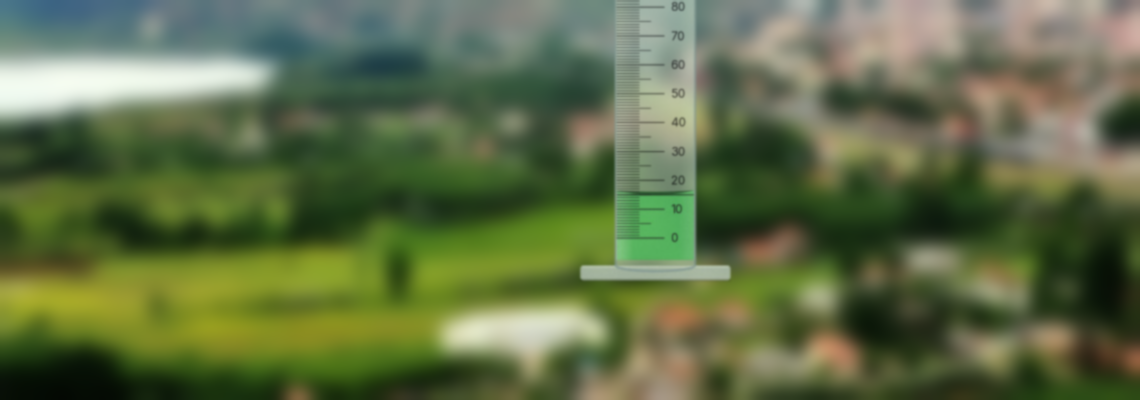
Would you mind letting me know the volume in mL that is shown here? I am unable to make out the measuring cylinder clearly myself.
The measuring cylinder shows 15 mL
